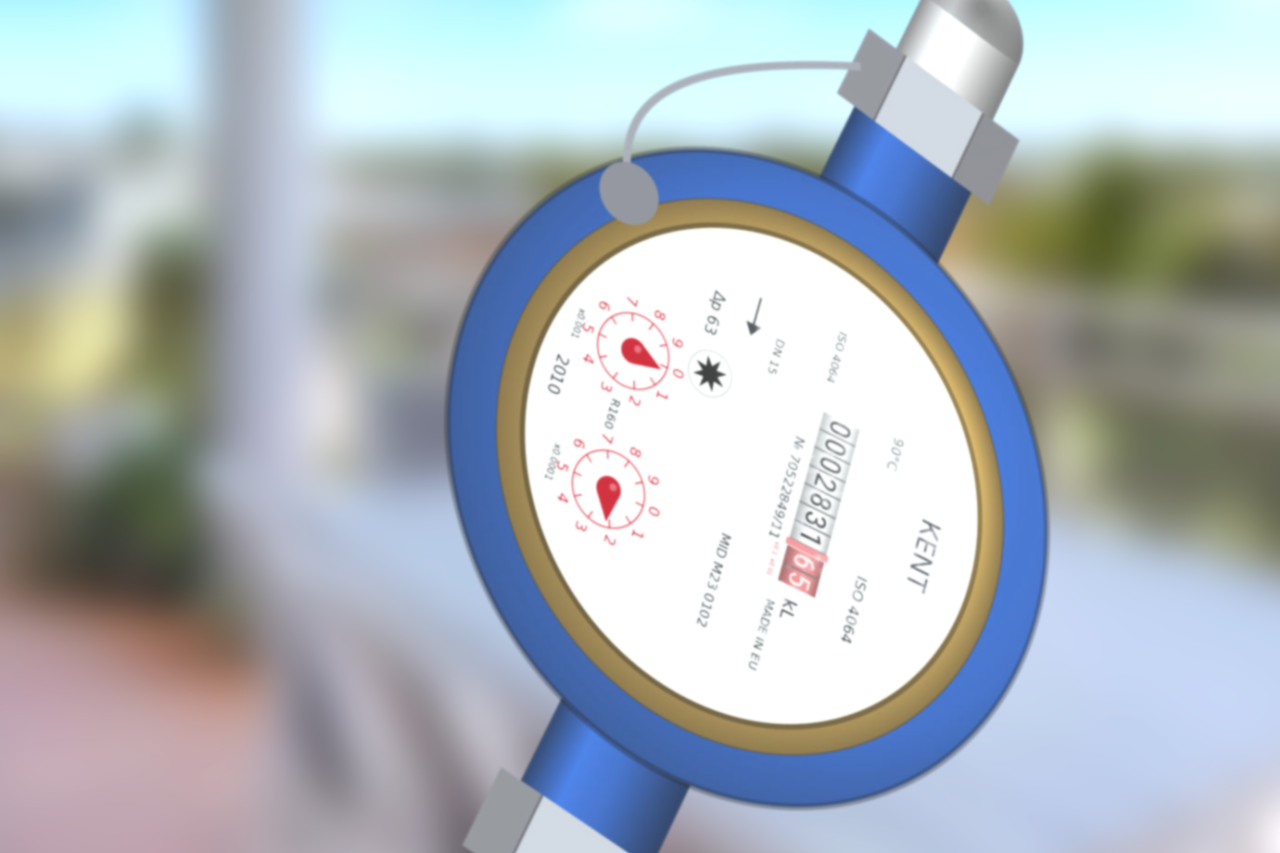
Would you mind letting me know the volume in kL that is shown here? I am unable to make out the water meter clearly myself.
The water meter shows 2831.6502 kL
